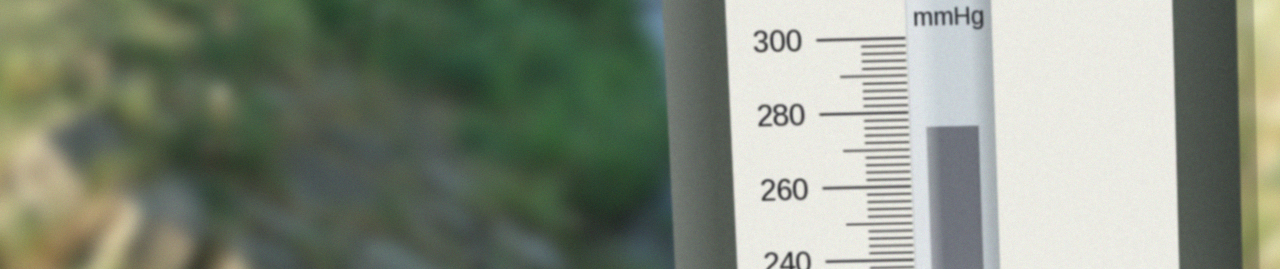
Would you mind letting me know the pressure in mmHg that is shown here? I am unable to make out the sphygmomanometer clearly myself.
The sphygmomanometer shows 276 mmHg
